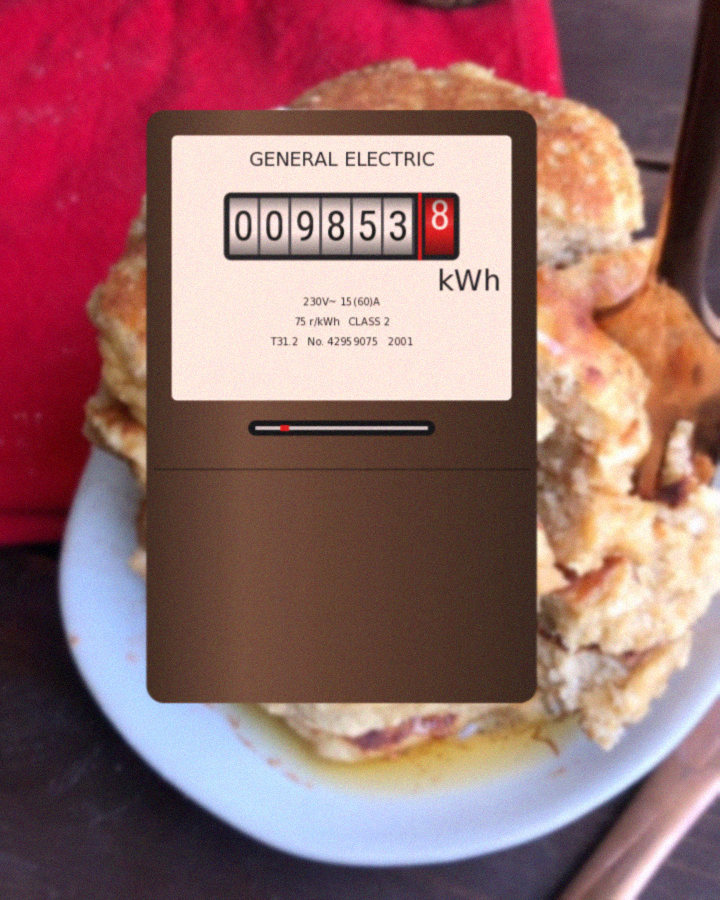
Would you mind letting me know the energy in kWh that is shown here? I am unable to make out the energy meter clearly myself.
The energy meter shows 9853.8 kWh
